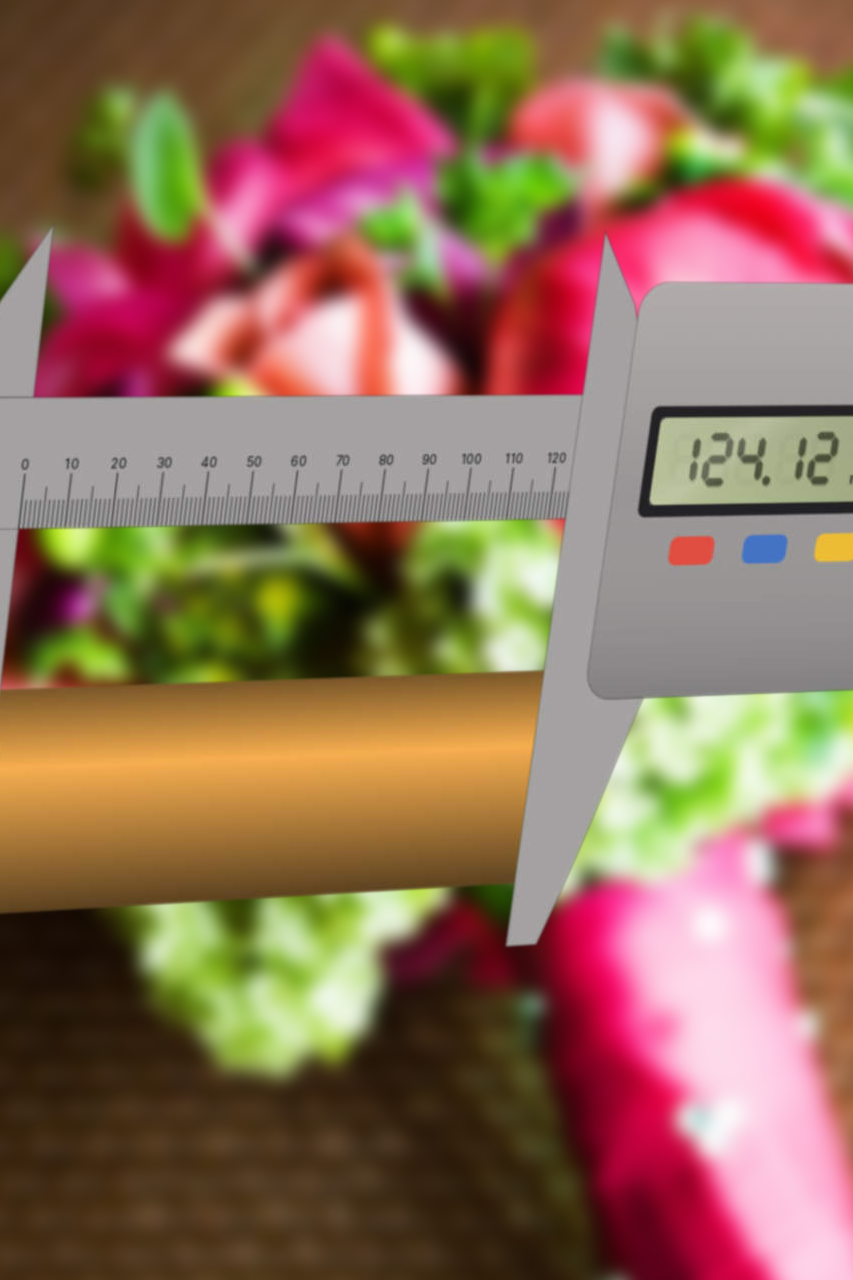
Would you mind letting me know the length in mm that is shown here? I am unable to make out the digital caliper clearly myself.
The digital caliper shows 124.12 mm
